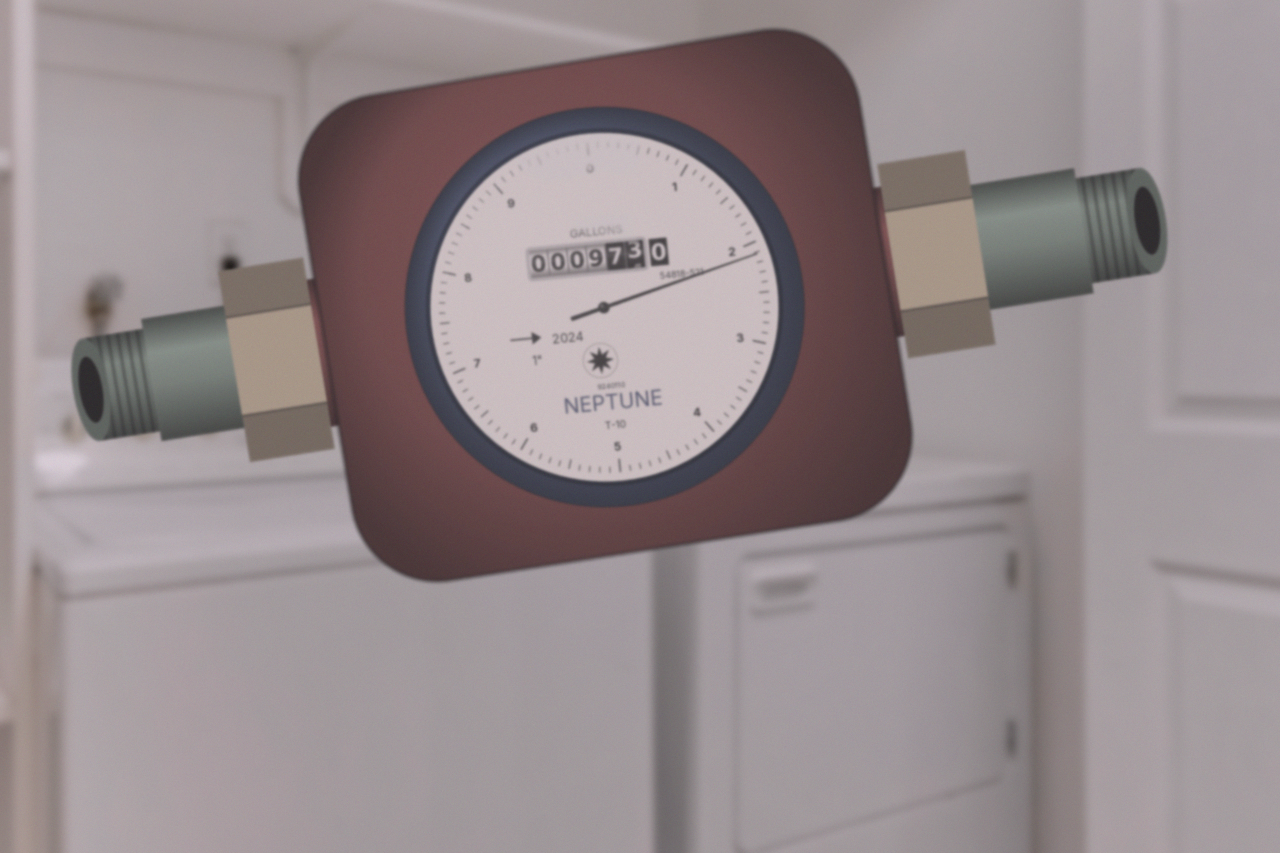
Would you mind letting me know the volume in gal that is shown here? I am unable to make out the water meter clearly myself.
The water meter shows 9732.1 gal
